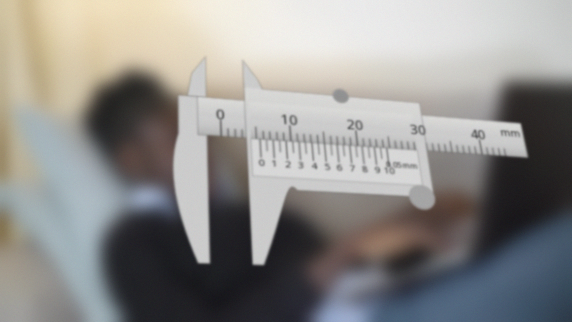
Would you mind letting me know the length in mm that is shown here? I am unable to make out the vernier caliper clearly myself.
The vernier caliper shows 5.5 mm
